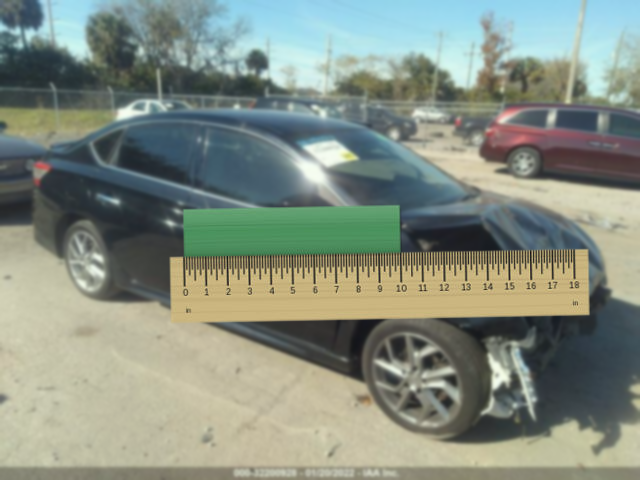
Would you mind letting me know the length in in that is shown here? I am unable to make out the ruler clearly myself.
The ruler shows 10 in
